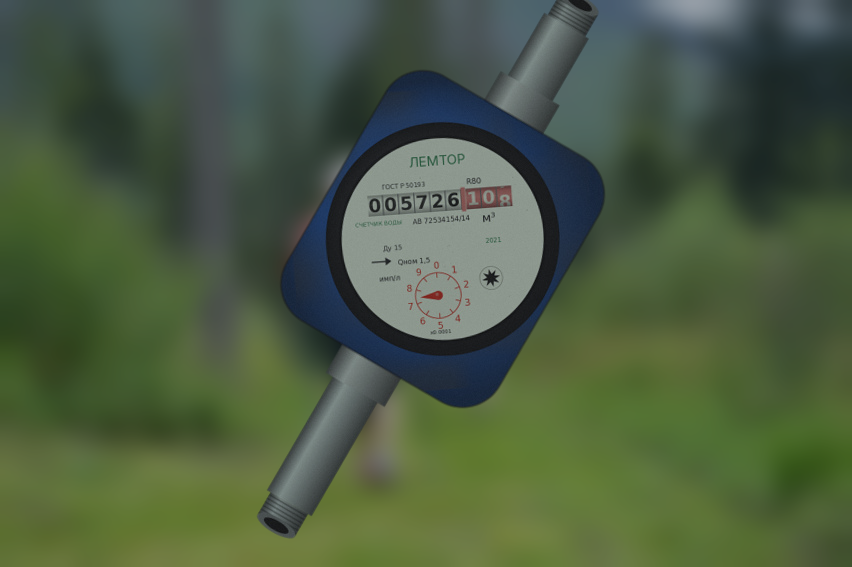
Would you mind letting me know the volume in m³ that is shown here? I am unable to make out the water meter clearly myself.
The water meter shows 5726.1077 m³
